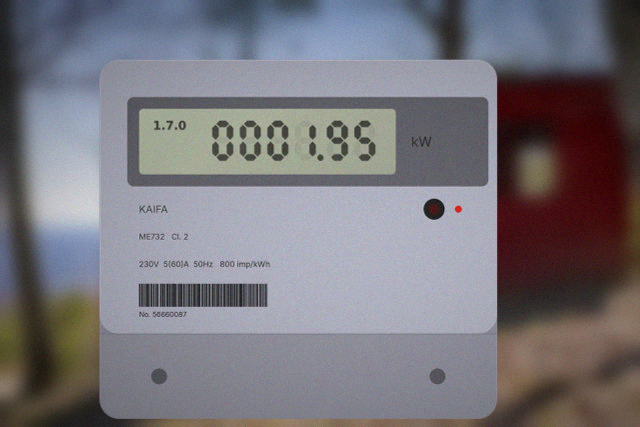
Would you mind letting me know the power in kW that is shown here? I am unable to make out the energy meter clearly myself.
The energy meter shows 1.95 kW
